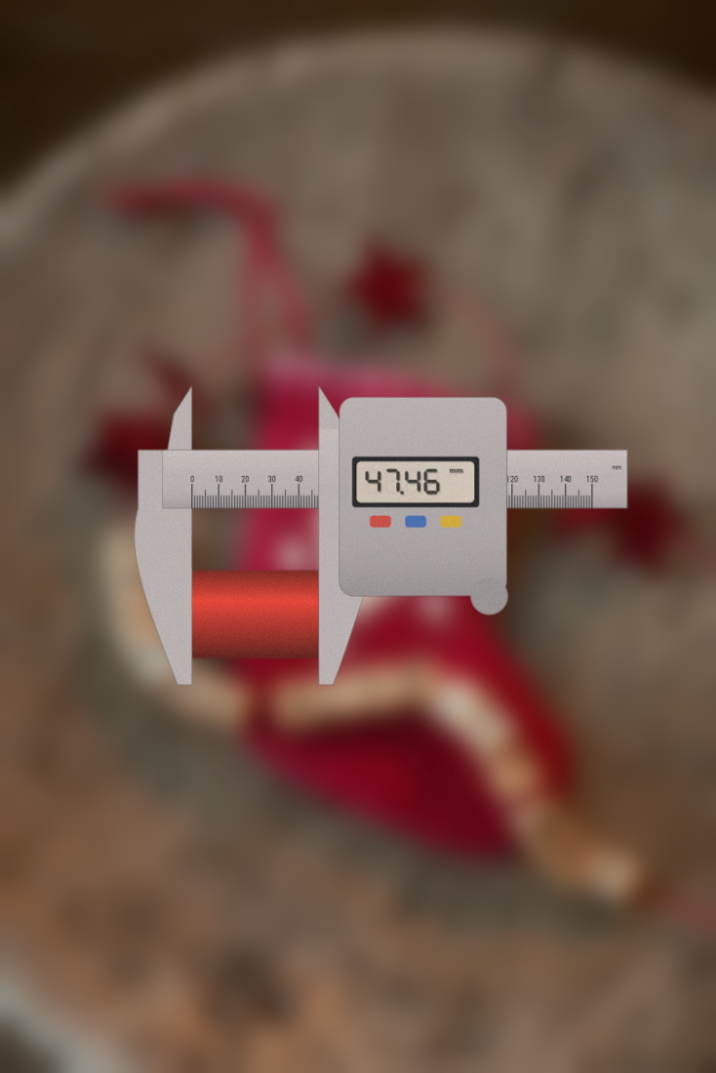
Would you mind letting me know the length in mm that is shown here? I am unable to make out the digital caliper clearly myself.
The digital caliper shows 47.46 mm
